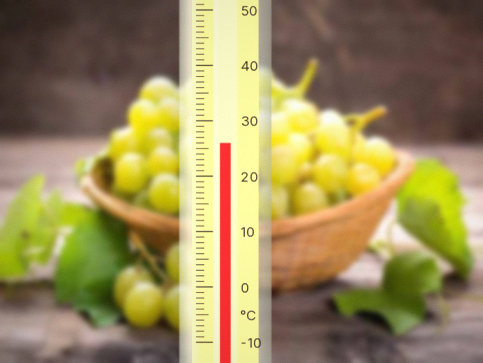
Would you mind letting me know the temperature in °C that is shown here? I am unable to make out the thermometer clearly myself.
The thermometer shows 26 °C
